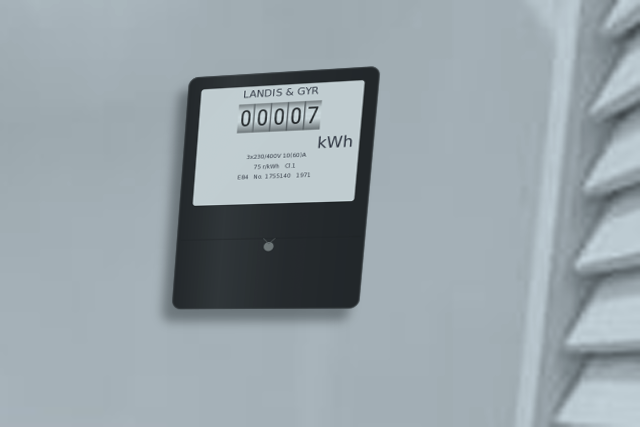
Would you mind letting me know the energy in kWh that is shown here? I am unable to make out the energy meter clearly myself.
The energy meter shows 7 kWh
